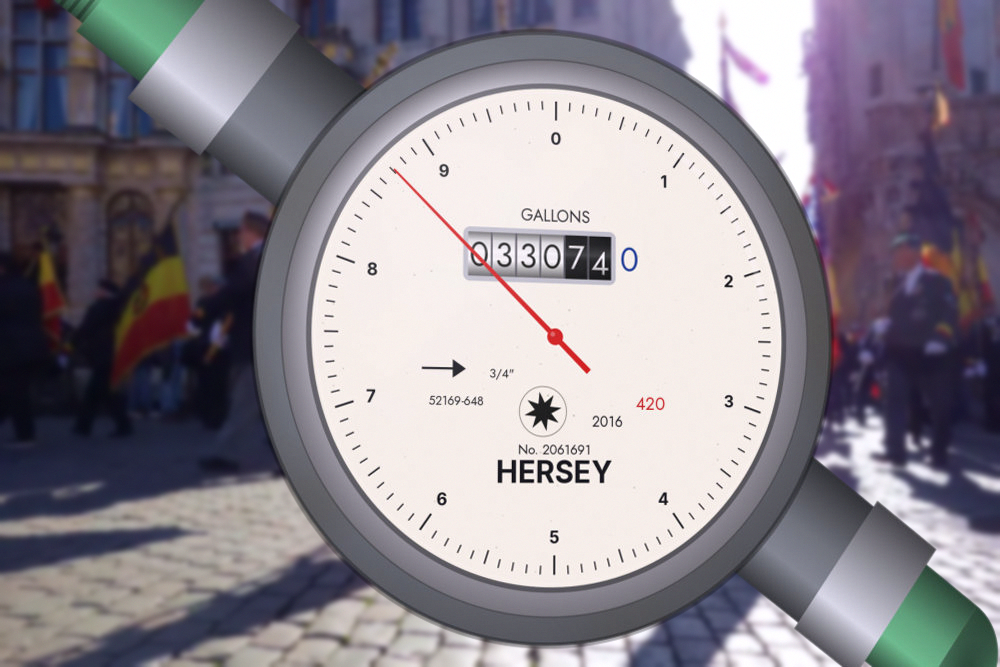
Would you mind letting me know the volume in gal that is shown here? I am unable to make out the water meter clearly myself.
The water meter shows 330738.7 gal
